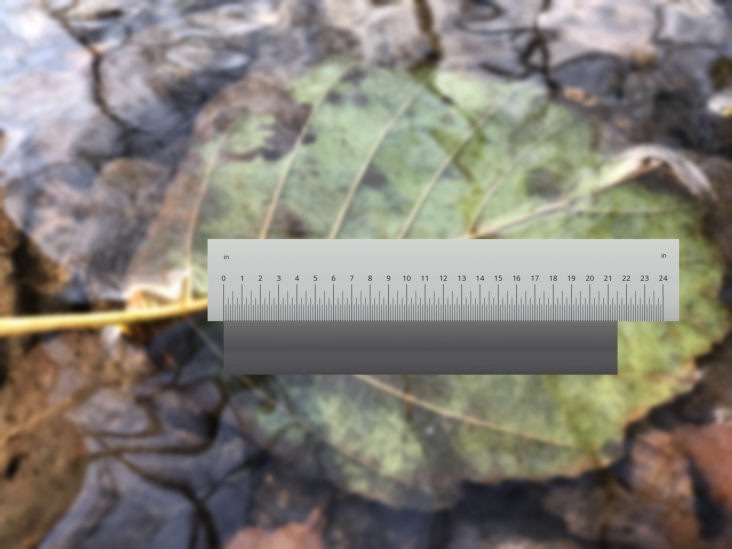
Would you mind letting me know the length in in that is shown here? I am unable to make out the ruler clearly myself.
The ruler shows 21.5 in
